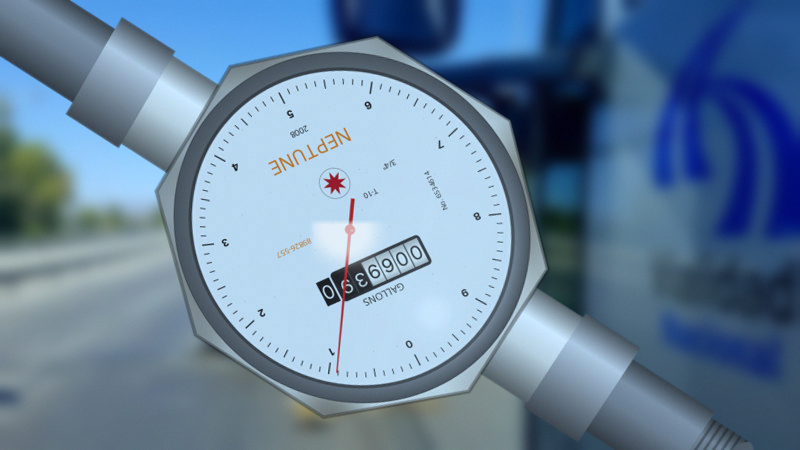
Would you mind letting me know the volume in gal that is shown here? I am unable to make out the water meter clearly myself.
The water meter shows 69390.9 gal
